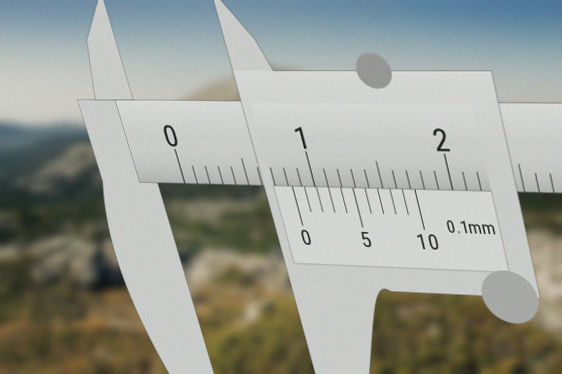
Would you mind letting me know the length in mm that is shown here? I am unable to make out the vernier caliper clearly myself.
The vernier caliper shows 8.3 mm
